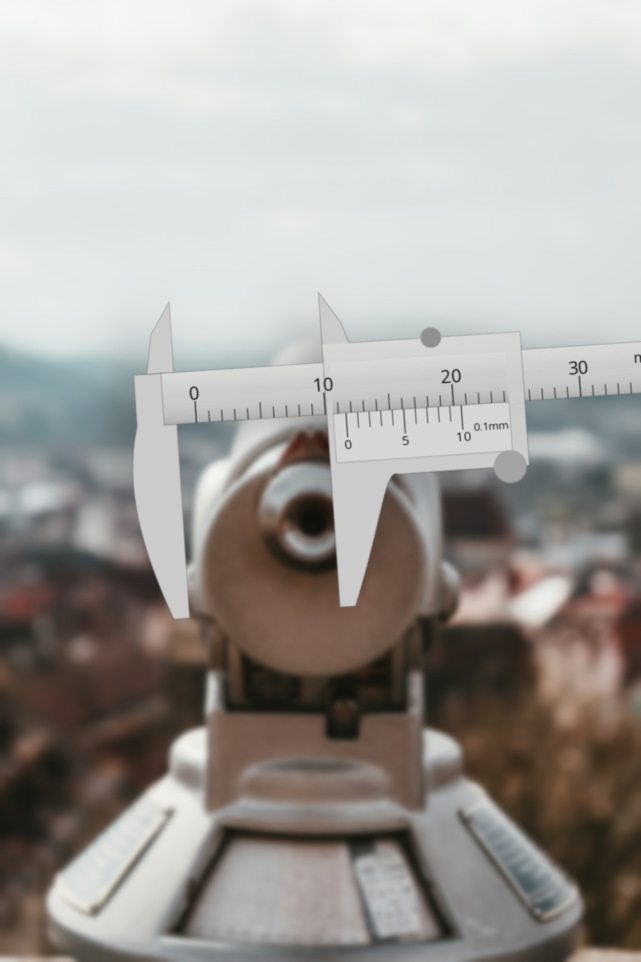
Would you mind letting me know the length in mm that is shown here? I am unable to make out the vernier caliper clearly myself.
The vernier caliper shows 11.6 mm
